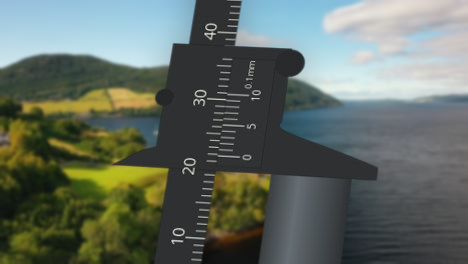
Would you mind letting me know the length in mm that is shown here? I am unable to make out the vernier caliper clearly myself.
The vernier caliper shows 21.8 mm
